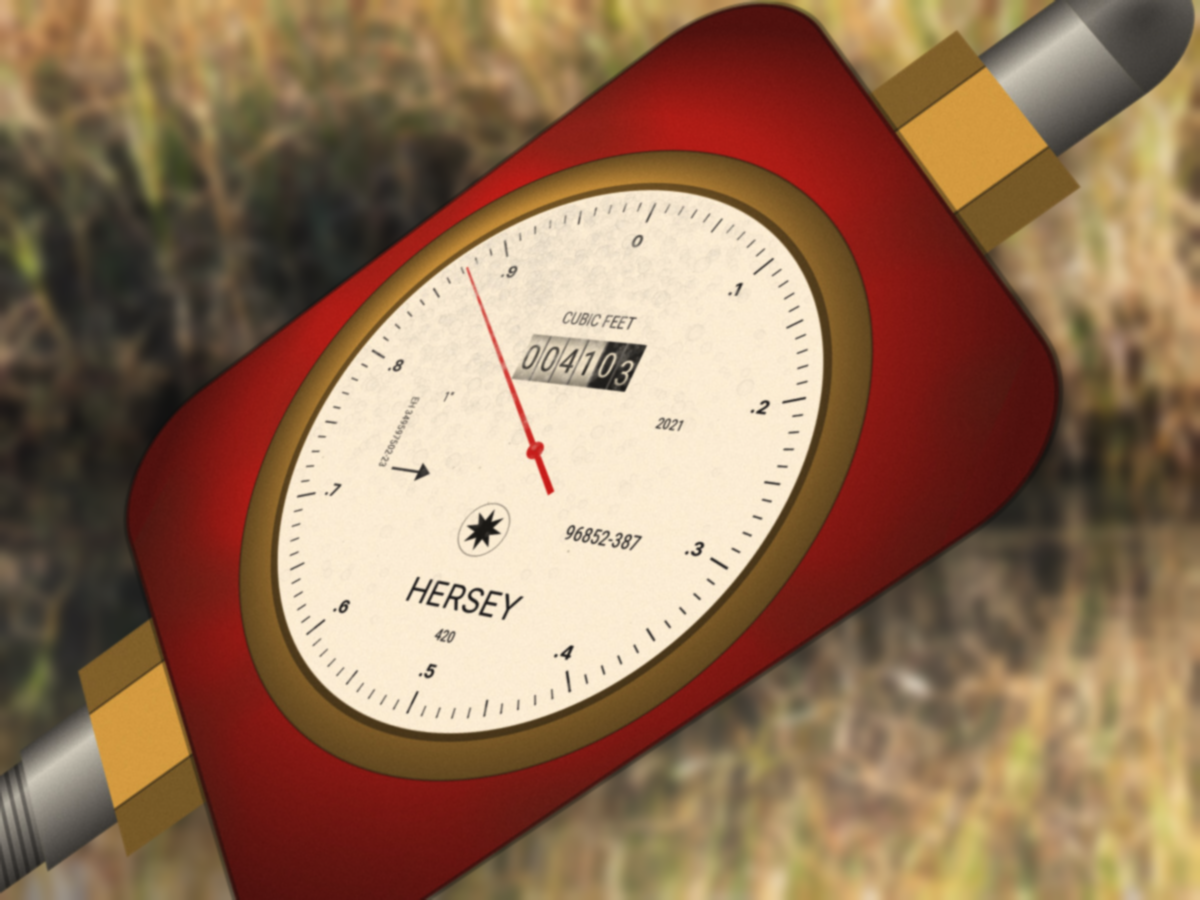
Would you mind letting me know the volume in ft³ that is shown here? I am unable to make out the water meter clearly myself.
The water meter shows 4102.87 ft³
